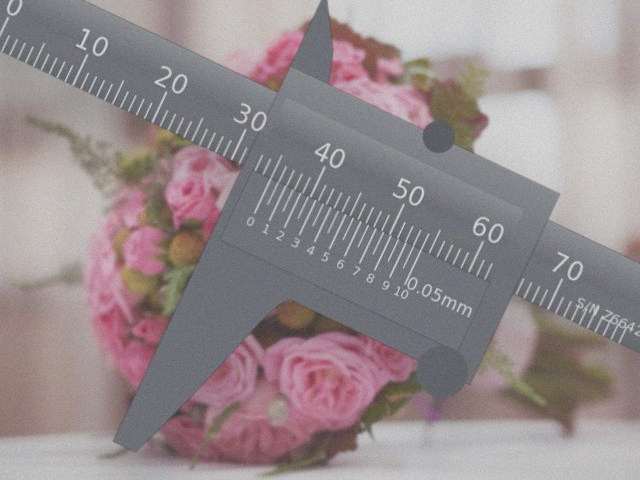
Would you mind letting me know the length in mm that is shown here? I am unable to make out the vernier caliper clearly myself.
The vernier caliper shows 35.0 mm
